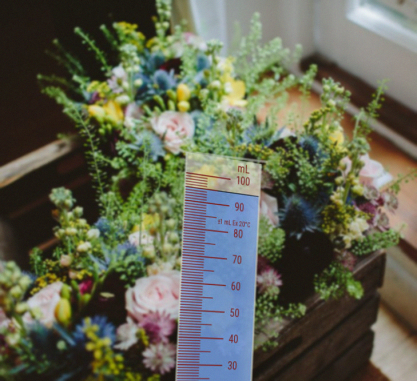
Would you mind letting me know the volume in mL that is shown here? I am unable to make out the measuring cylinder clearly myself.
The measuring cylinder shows 95 mL
